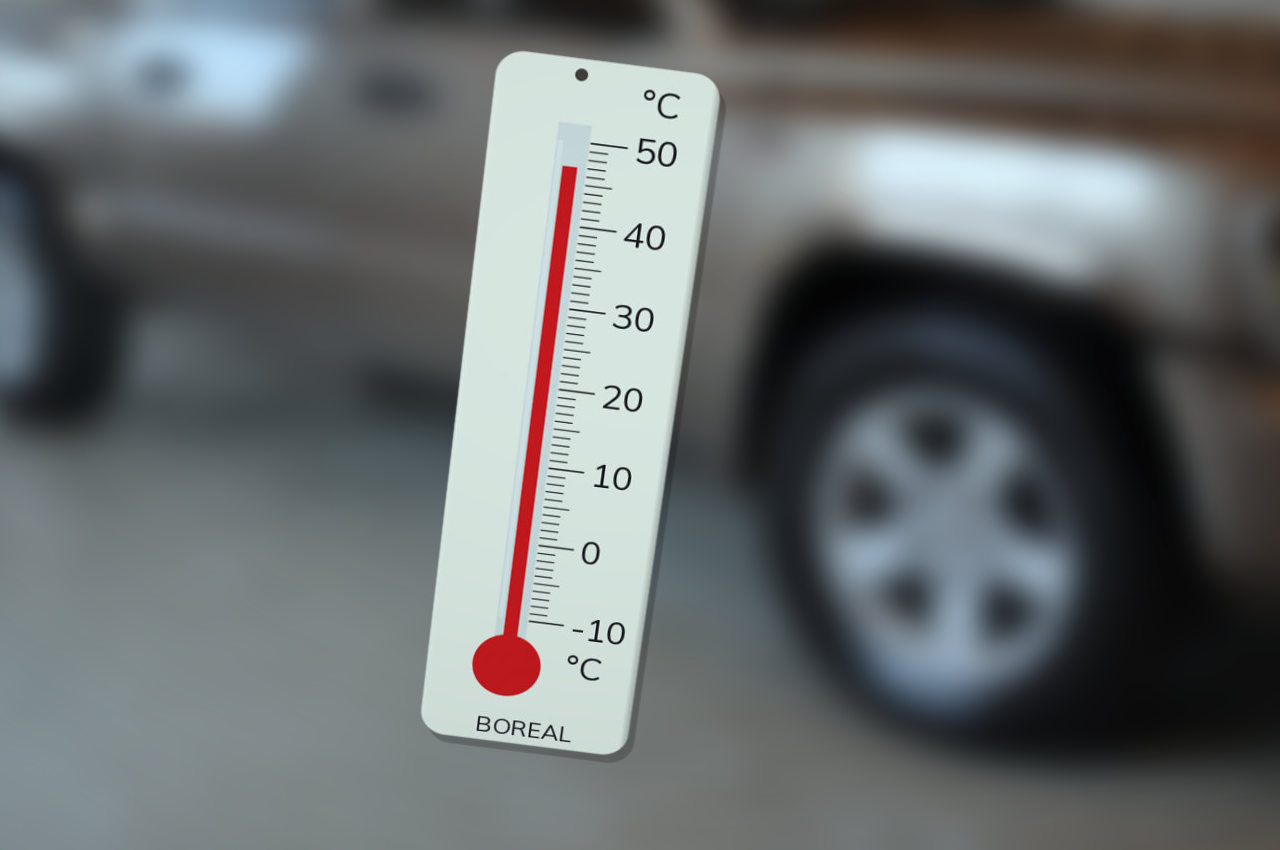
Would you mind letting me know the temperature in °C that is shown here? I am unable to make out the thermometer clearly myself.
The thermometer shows 47 °C
